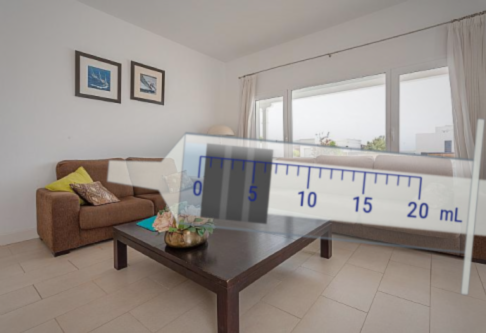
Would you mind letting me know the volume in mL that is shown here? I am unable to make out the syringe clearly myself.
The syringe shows 0.5 mL
